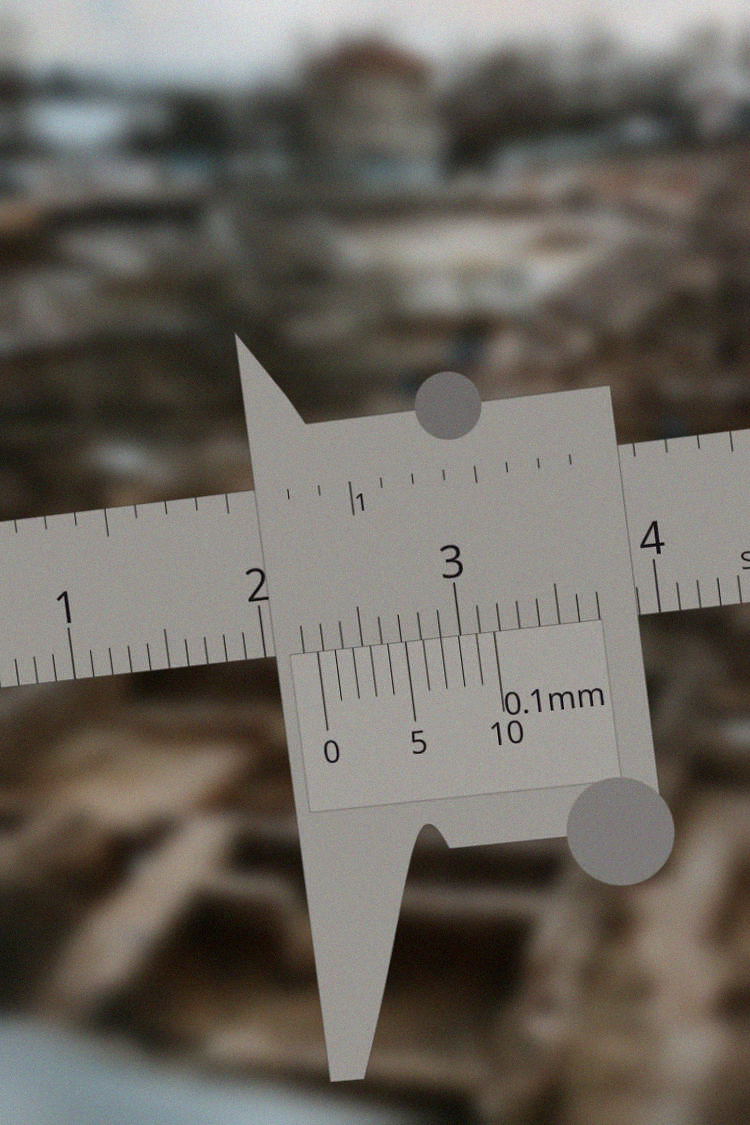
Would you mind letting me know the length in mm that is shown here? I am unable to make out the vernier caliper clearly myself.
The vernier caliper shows 22.7 mm
